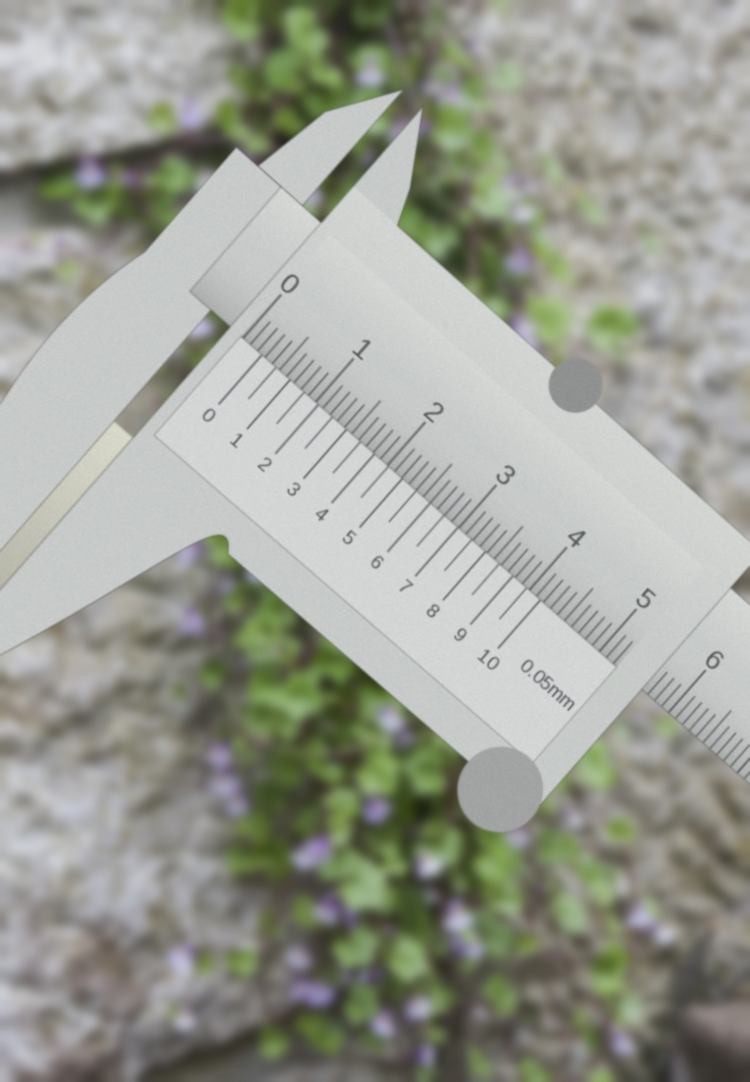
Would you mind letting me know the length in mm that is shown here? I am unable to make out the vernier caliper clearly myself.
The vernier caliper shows 2.6 mm
